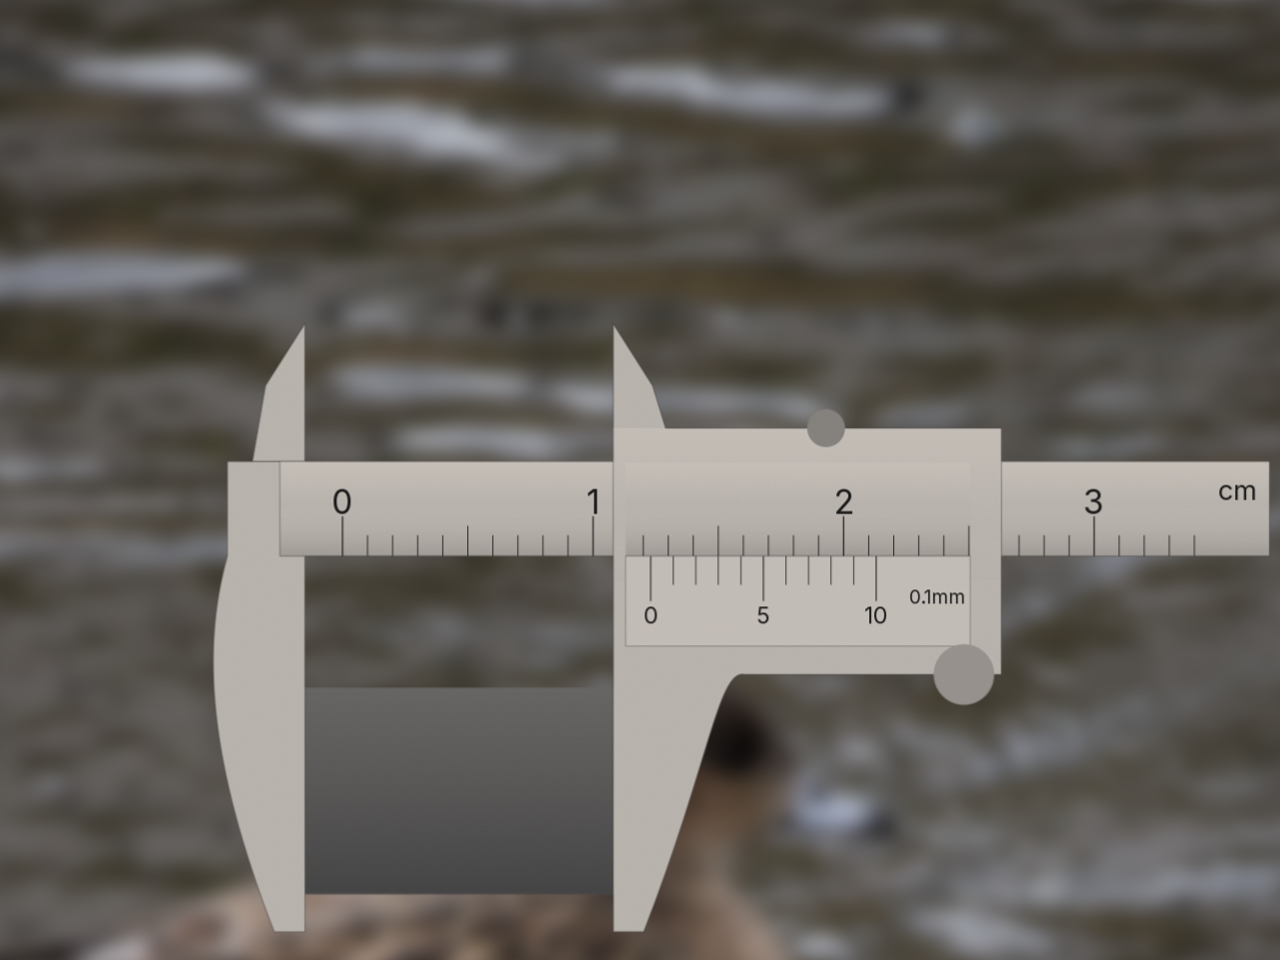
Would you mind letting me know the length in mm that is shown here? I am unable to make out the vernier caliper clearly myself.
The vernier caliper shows 12.3 mm
